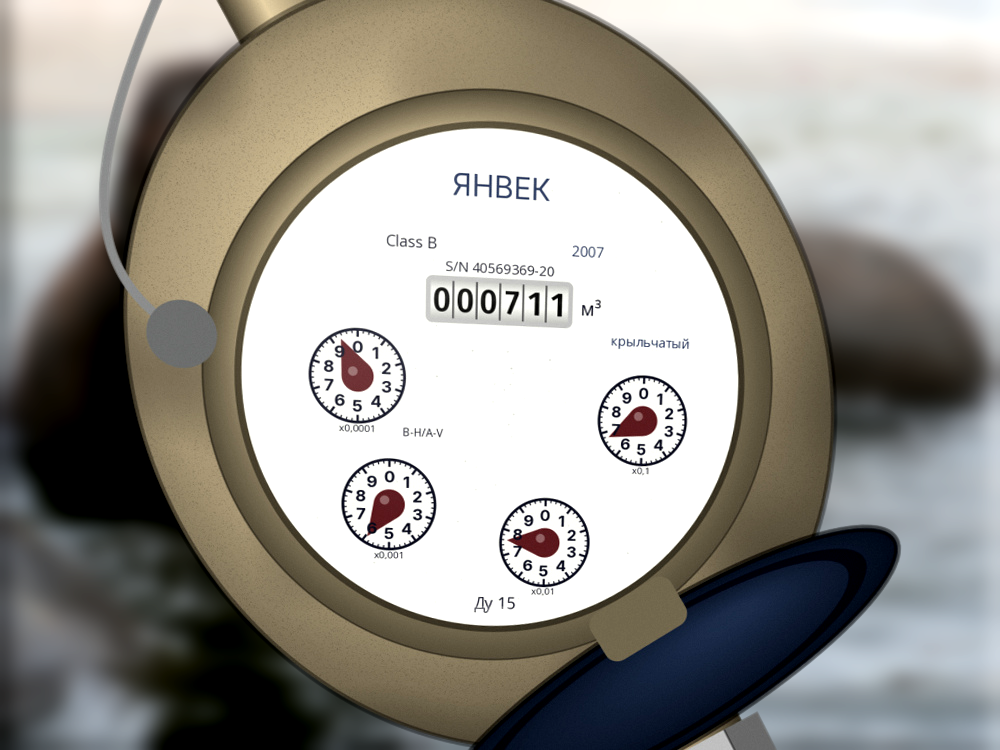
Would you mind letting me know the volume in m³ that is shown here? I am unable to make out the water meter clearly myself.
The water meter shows 711.6759 m³
